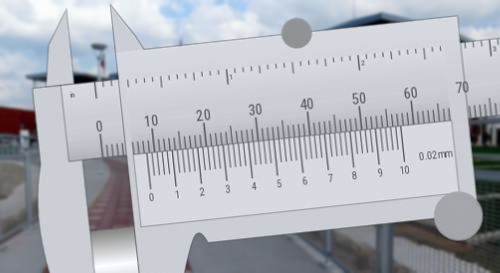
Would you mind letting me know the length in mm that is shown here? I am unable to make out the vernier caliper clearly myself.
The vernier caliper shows 8.5 mm
